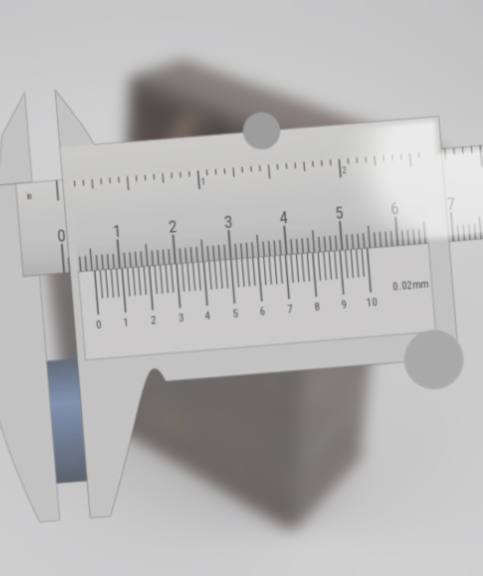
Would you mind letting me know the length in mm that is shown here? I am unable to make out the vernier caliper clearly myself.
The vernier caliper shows 5.5 mm
